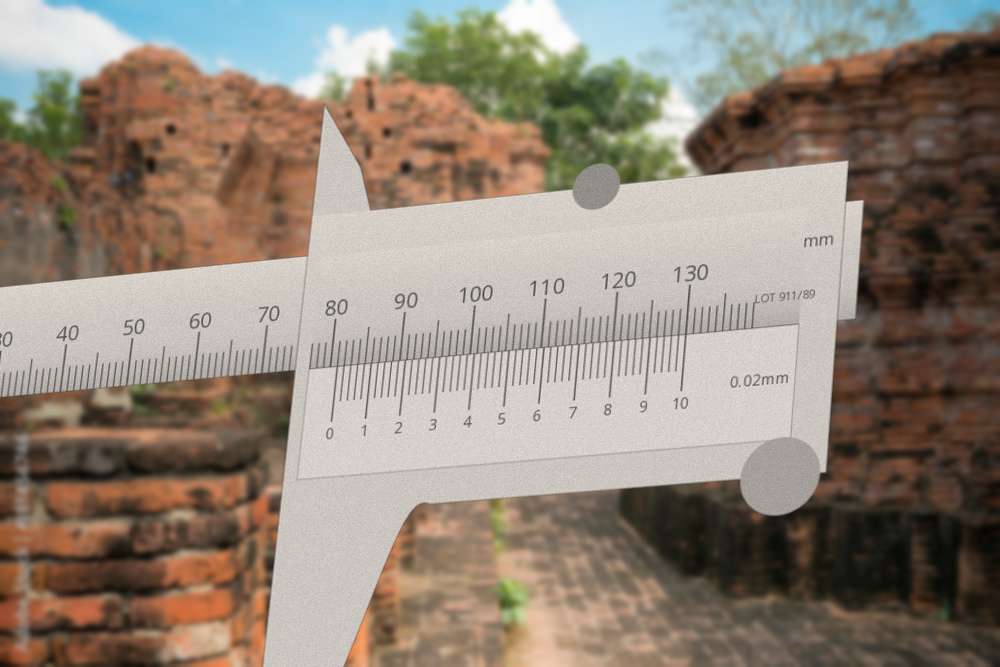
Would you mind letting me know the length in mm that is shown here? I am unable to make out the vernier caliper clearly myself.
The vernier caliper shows 81.0 mm
